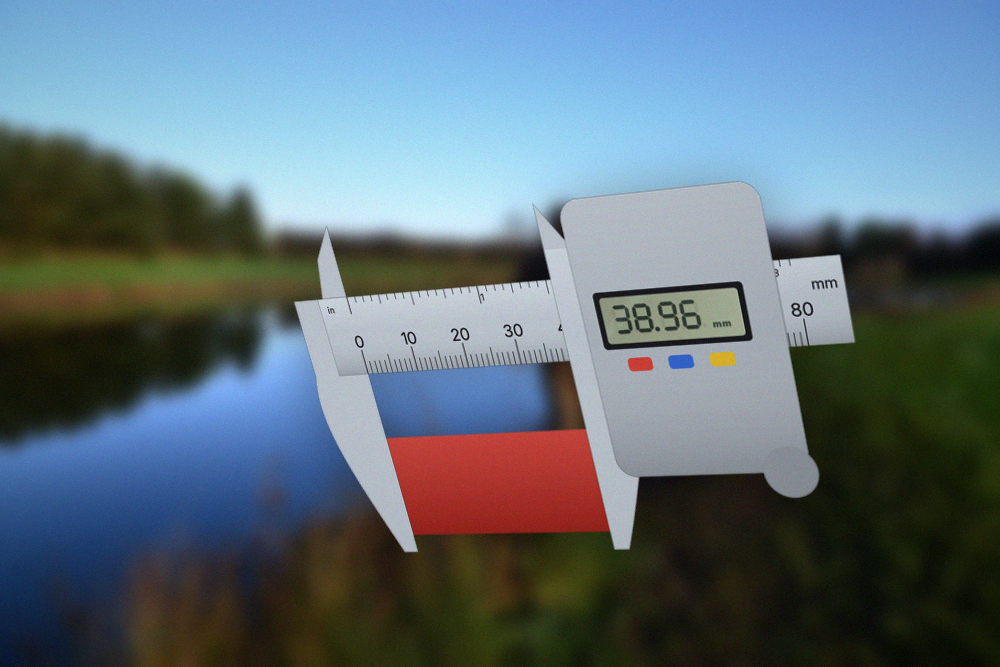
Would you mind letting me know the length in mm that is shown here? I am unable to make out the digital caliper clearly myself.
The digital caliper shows 38.96 mm
